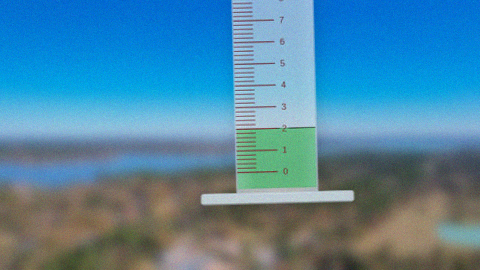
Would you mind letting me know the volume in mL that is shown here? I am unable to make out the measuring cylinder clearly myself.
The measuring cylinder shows 2 mL
